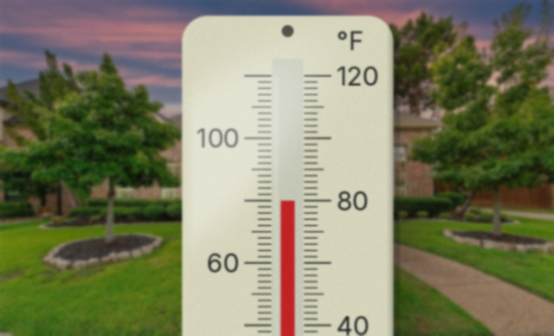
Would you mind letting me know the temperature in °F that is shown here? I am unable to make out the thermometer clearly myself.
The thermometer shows 80 °F
